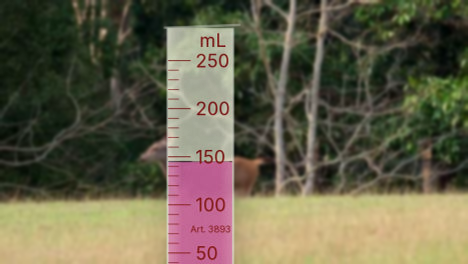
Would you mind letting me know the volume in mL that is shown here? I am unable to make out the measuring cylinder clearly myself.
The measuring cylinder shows 145 mL
